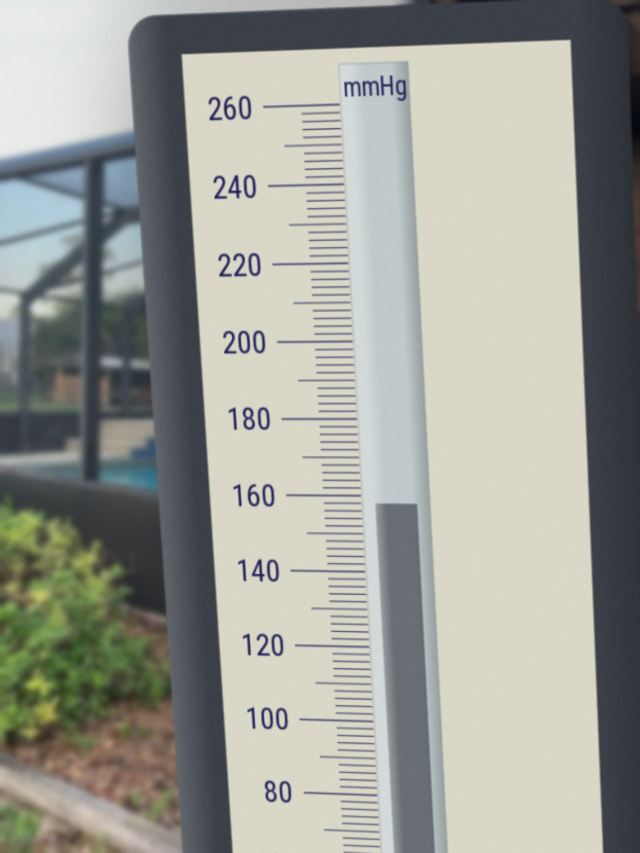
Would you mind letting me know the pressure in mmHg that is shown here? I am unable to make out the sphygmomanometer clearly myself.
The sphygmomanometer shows 158 mmHg
